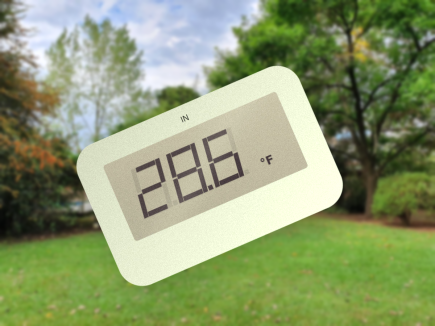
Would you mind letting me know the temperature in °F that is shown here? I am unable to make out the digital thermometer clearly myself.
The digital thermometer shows 28.6 °F
